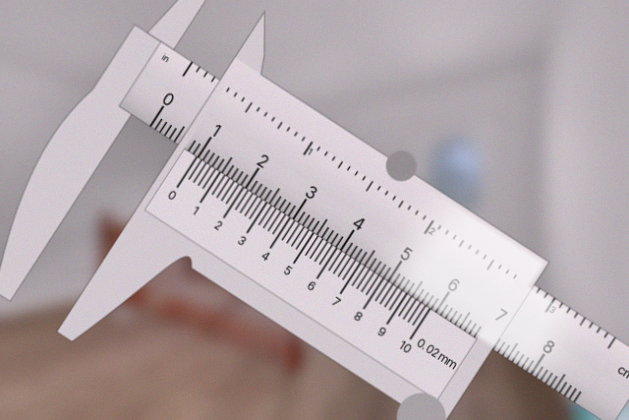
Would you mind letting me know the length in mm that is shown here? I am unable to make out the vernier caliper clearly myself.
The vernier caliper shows 9.8 mm
